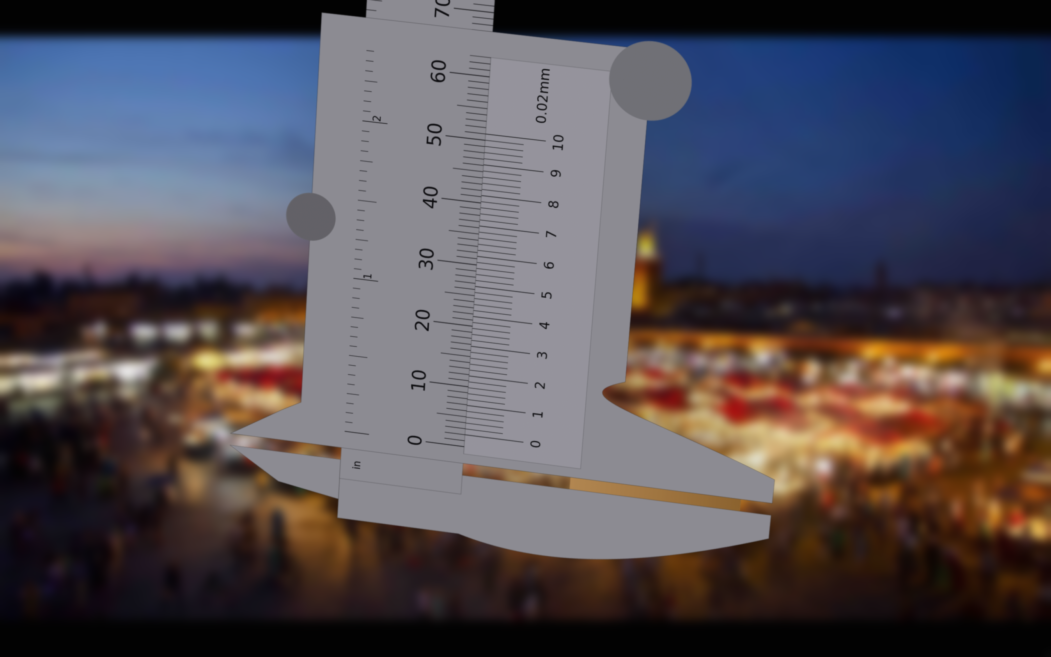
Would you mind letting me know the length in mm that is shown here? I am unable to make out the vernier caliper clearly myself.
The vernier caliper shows 2.0 mm
